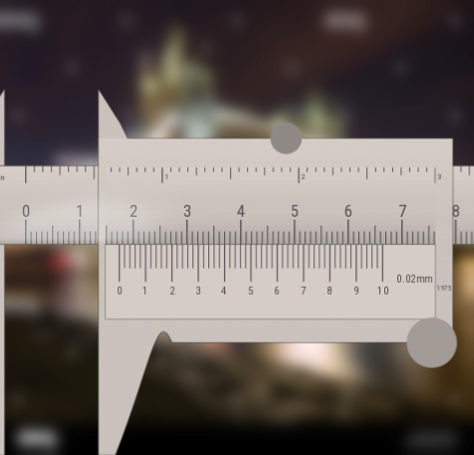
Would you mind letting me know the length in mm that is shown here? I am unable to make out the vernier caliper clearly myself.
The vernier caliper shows 17.4 mm
